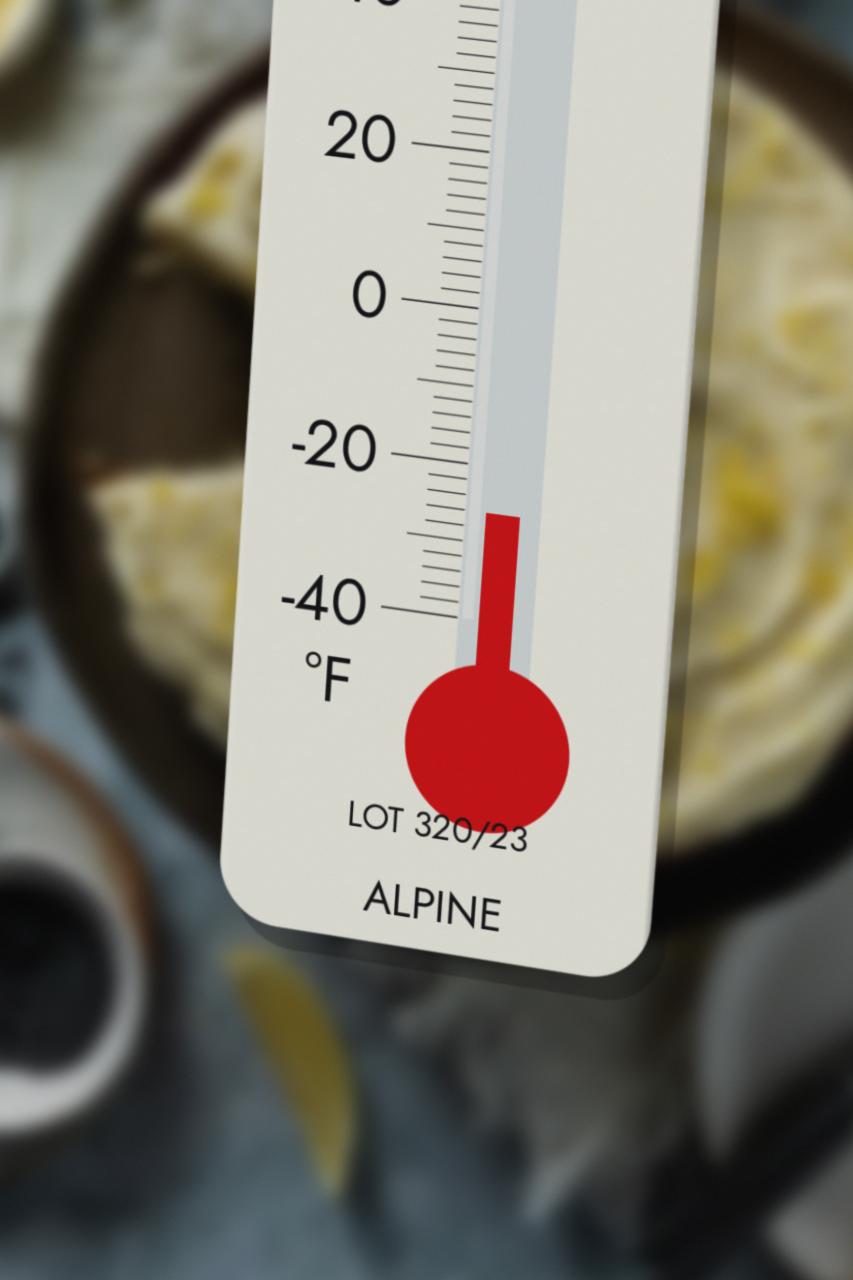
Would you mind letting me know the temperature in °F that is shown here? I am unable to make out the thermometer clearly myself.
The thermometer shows -26 °F
